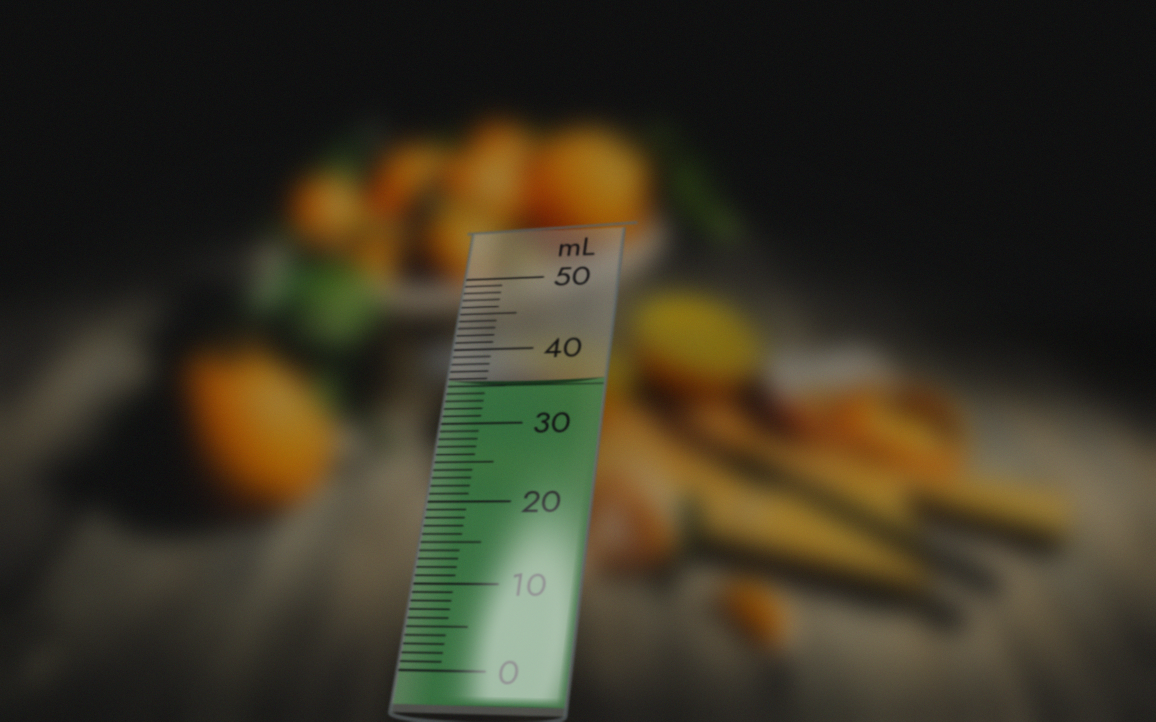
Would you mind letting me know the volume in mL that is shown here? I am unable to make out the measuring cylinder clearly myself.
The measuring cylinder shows 35 mL
